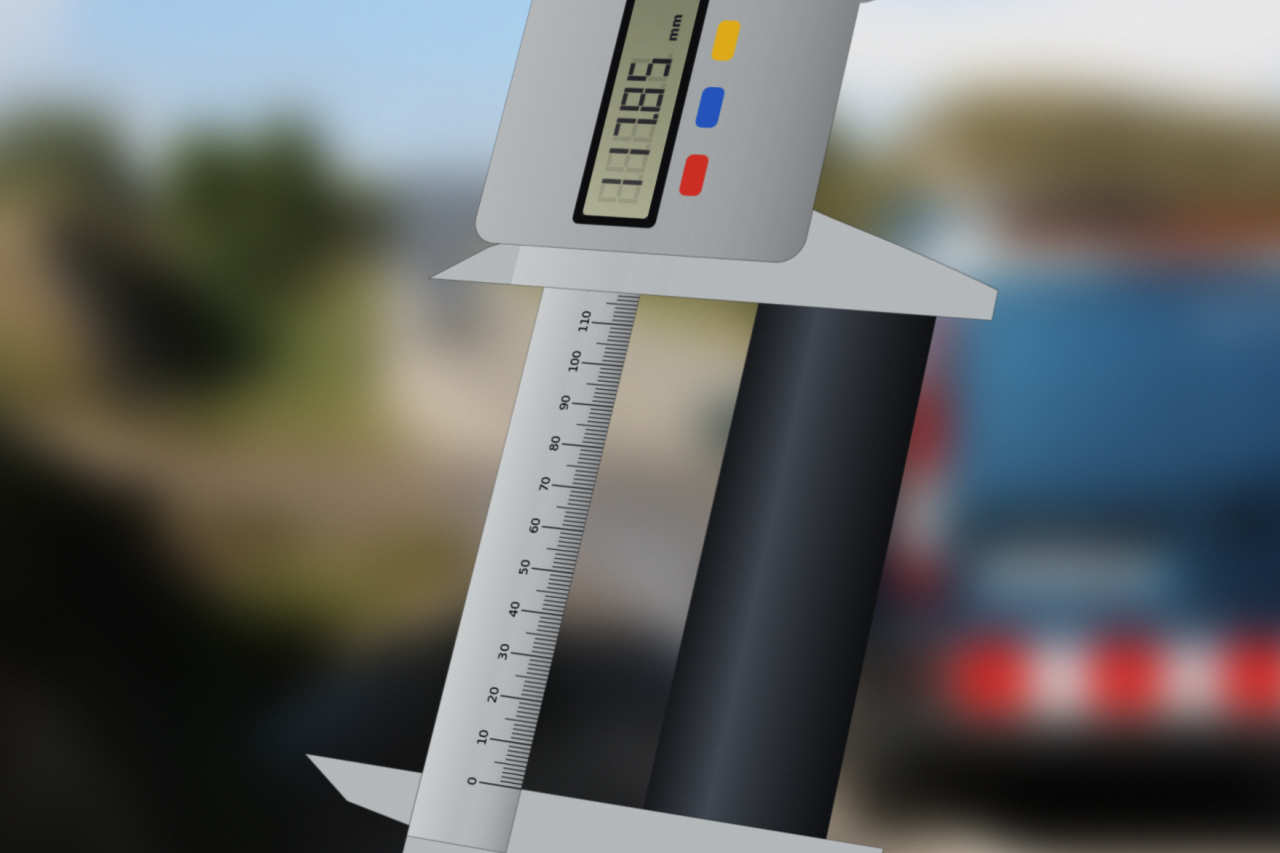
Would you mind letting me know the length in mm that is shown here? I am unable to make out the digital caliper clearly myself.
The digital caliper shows 117.85 mm
